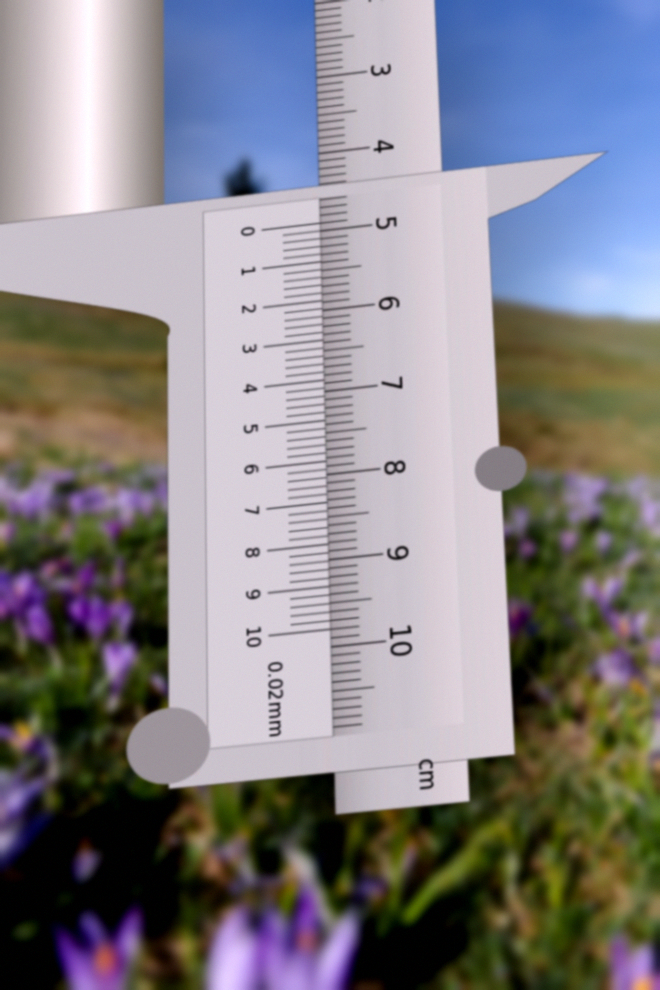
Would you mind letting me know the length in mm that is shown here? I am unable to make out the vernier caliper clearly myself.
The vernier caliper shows 49.0 mm
